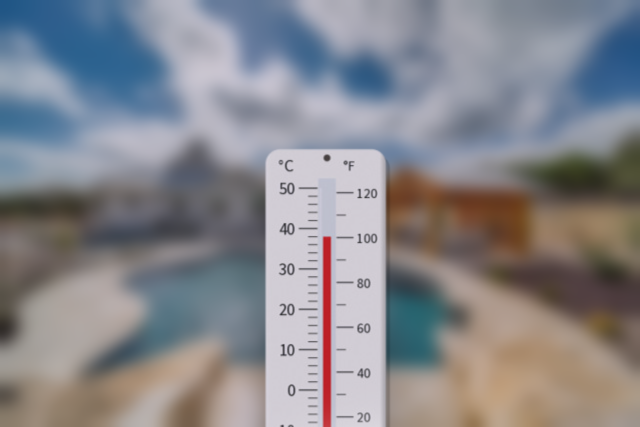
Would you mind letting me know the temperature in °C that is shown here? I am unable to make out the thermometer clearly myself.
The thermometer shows 38 °C
